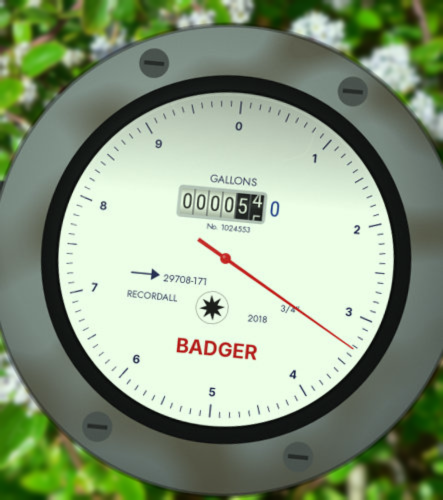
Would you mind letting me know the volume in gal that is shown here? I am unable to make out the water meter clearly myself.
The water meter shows 543.3 gal
